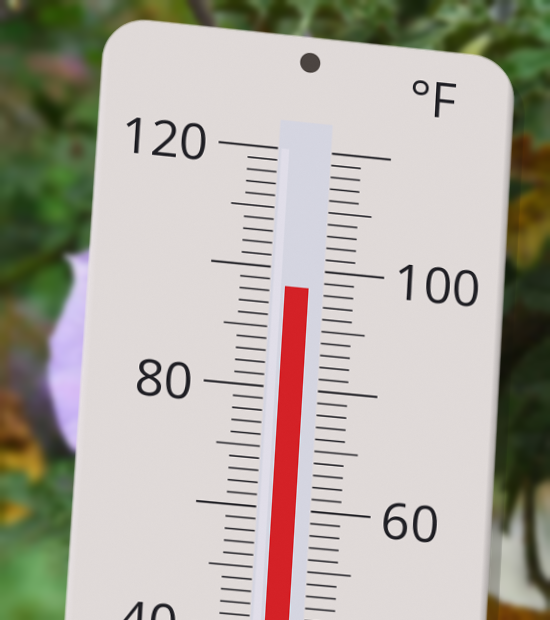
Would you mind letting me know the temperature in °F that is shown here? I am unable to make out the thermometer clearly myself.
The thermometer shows 97 °F
